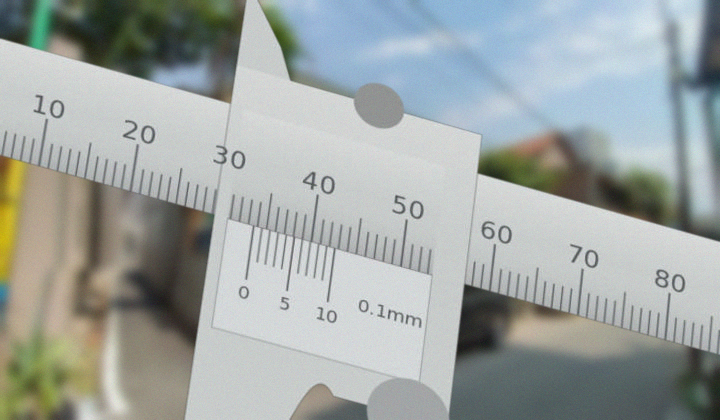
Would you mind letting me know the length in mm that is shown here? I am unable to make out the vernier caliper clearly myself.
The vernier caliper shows 33.6 mm
